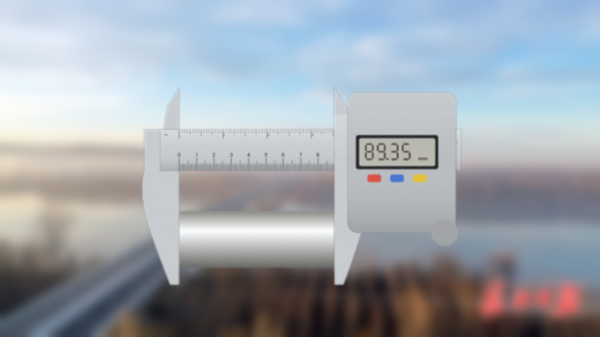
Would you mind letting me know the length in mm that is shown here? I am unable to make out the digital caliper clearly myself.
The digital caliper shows 89.35 mm
